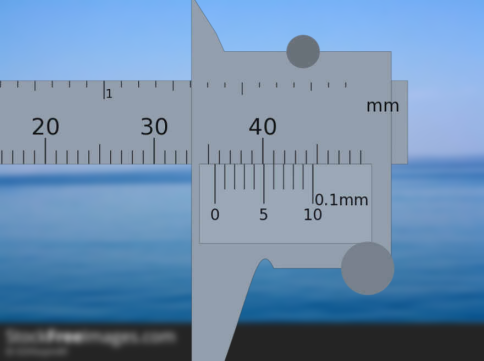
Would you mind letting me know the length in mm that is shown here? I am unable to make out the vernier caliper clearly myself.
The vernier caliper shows 35.6 mm
